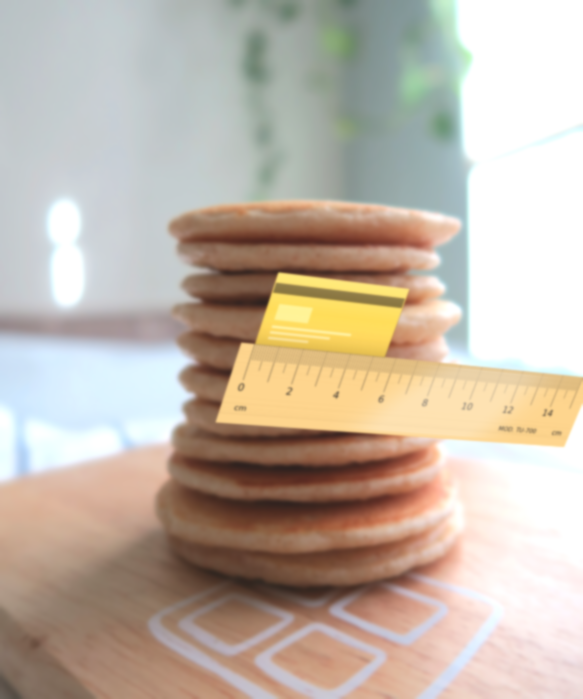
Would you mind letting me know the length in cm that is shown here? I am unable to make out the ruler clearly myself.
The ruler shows 5.5 cm
